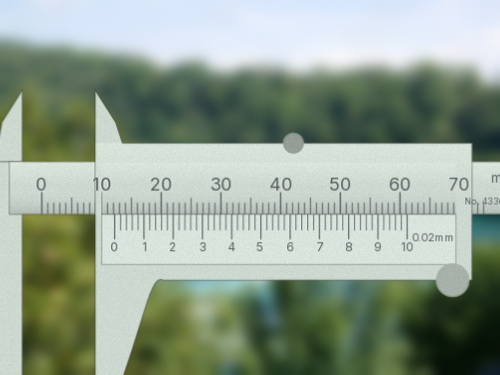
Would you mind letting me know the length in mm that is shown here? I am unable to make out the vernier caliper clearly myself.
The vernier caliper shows 12.2 mm
